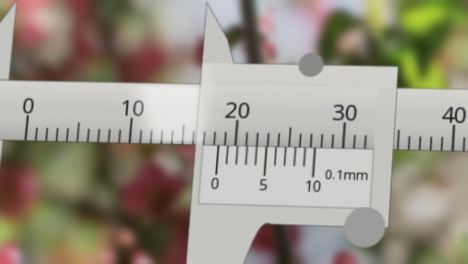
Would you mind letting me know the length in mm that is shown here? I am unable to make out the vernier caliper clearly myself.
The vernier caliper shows 18.4 mm
